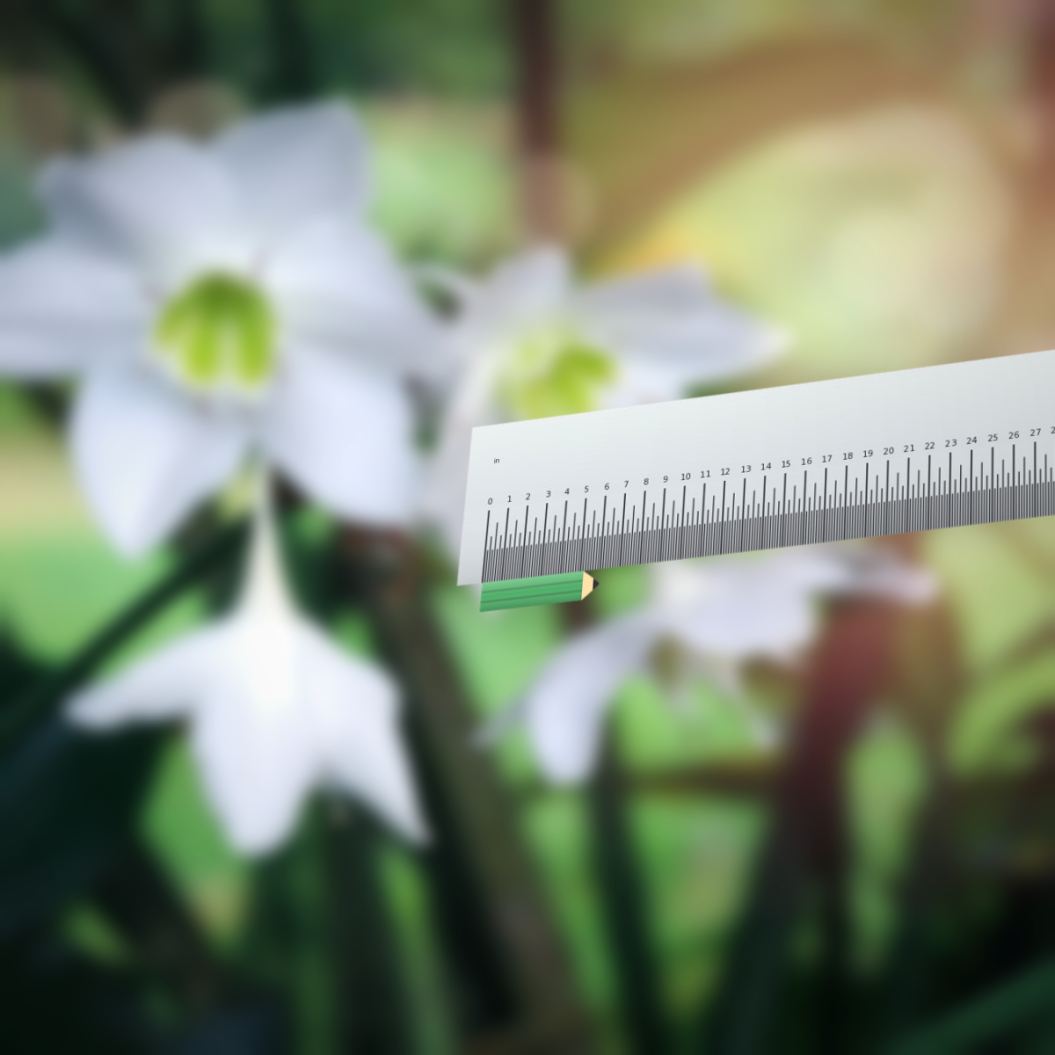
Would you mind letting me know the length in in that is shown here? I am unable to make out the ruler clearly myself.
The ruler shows 6 in
